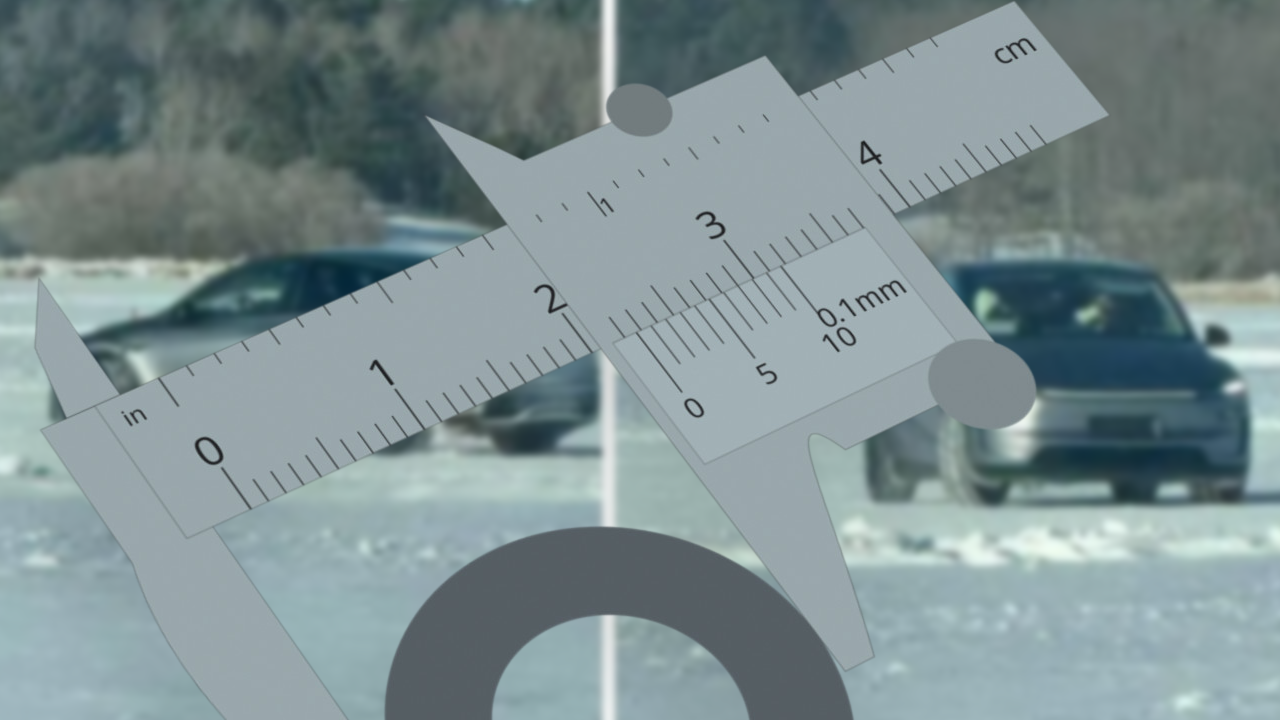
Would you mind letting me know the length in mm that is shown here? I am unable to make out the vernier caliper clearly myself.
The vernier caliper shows 22.7 mm
